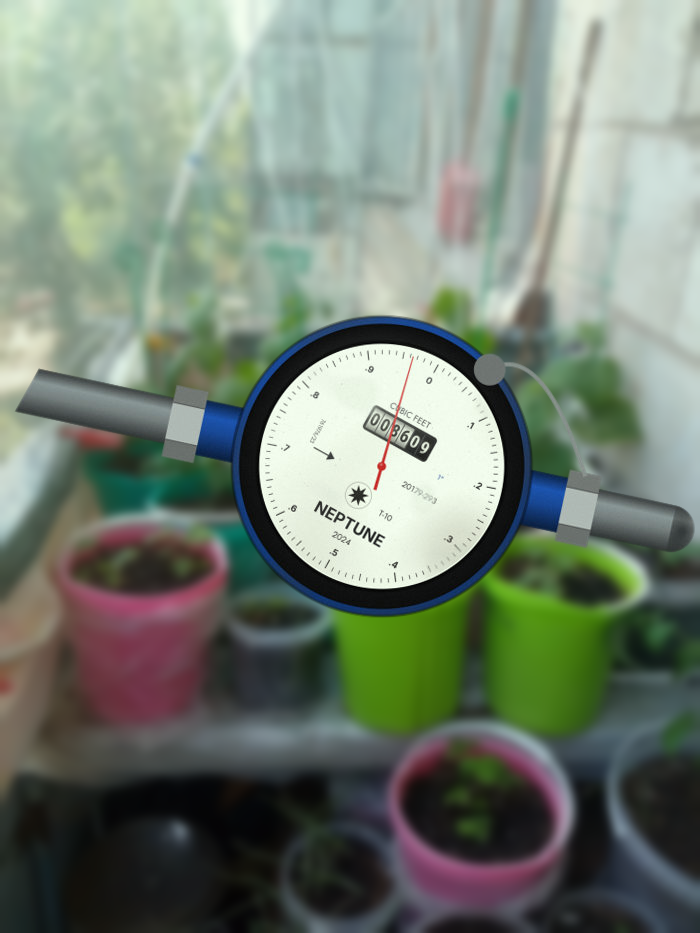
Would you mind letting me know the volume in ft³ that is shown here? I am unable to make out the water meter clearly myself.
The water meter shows 8608.96 ft³
